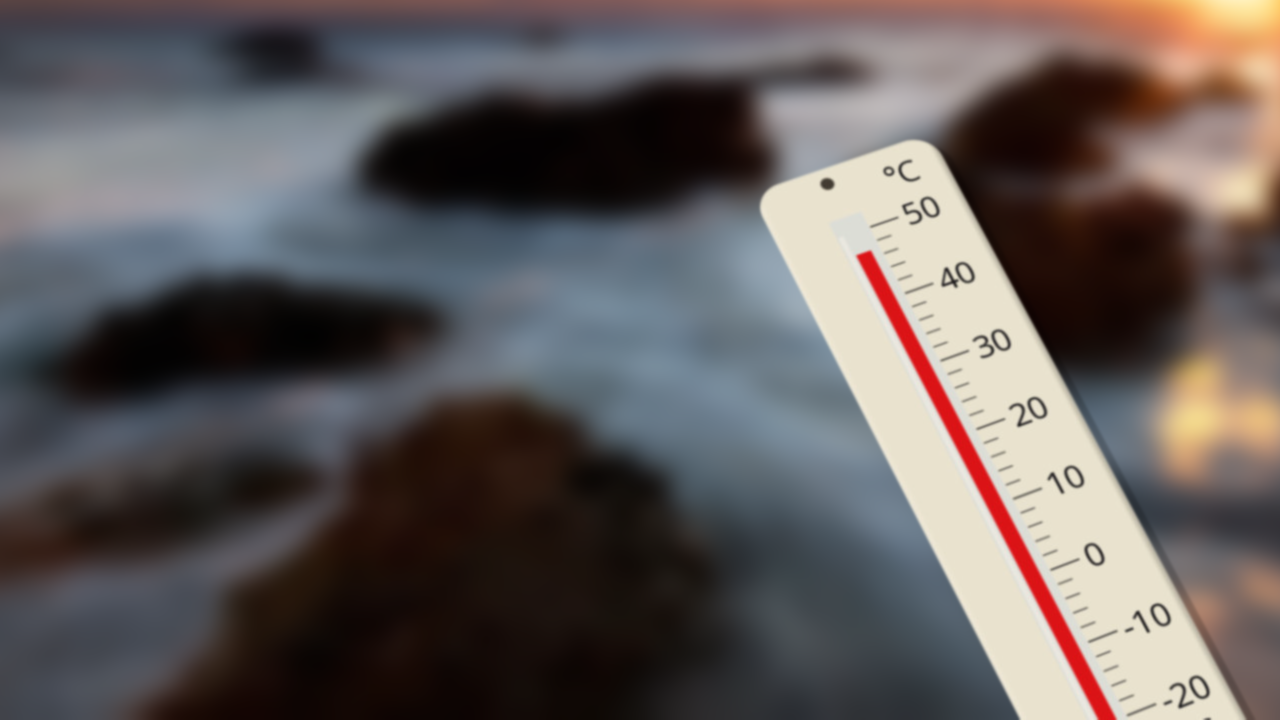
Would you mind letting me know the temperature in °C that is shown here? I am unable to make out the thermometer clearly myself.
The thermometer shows 47 °C
